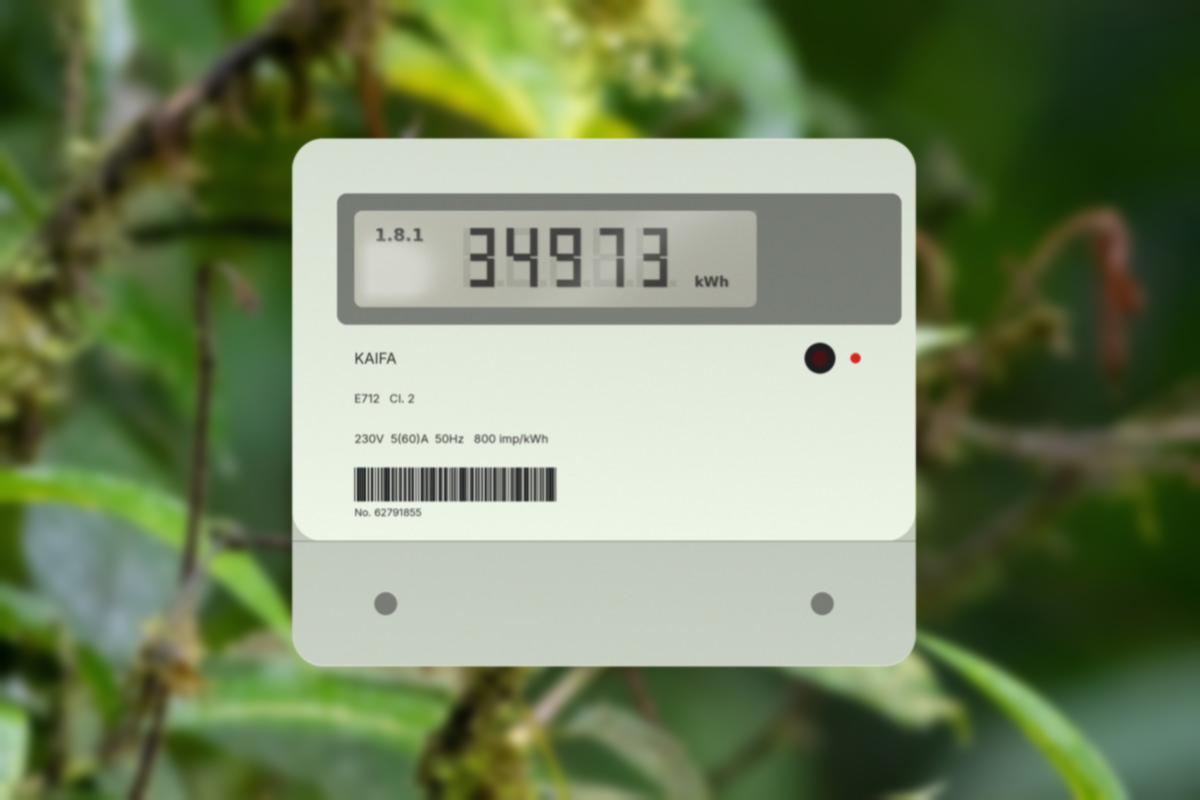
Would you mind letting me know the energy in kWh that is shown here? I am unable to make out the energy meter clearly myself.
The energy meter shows 34973 kWh
